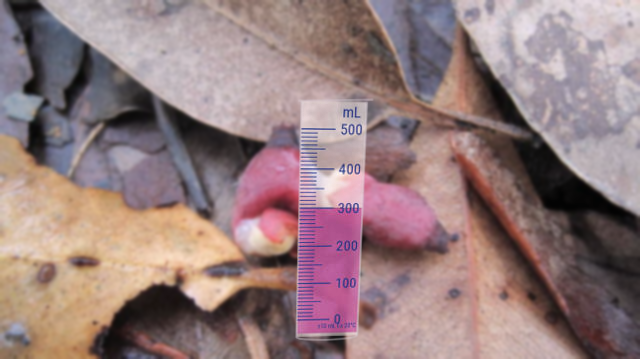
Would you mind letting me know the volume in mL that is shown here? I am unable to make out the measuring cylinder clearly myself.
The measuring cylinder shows 300 mL
